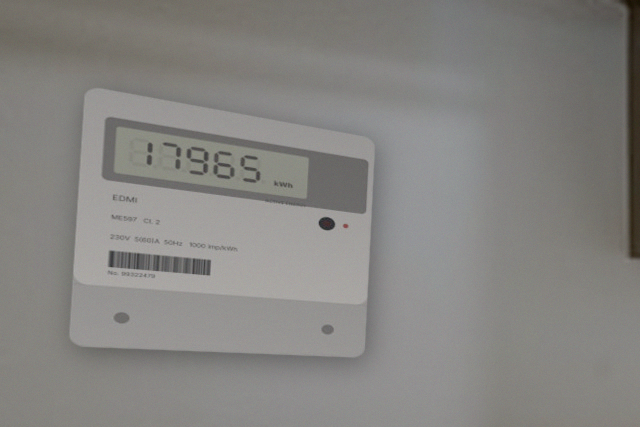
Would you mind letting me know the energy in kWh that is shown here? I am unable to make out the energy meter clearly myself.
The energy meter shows 17965 kWh
